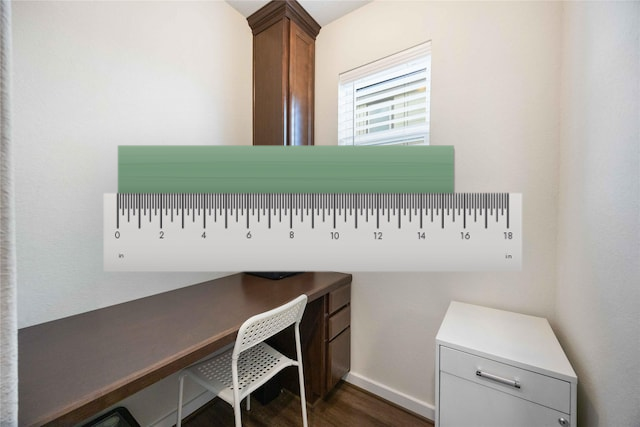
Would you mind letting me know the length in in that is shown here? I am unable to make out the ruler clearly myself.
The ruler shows 15.5 in
